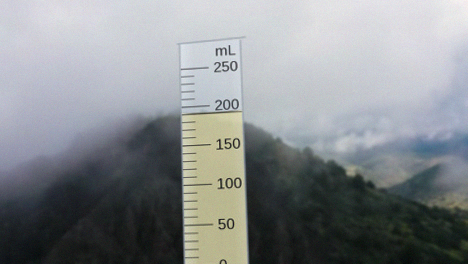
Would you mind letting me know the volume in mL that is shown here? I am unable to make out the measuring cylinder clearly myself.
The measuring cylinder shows 190 mL
